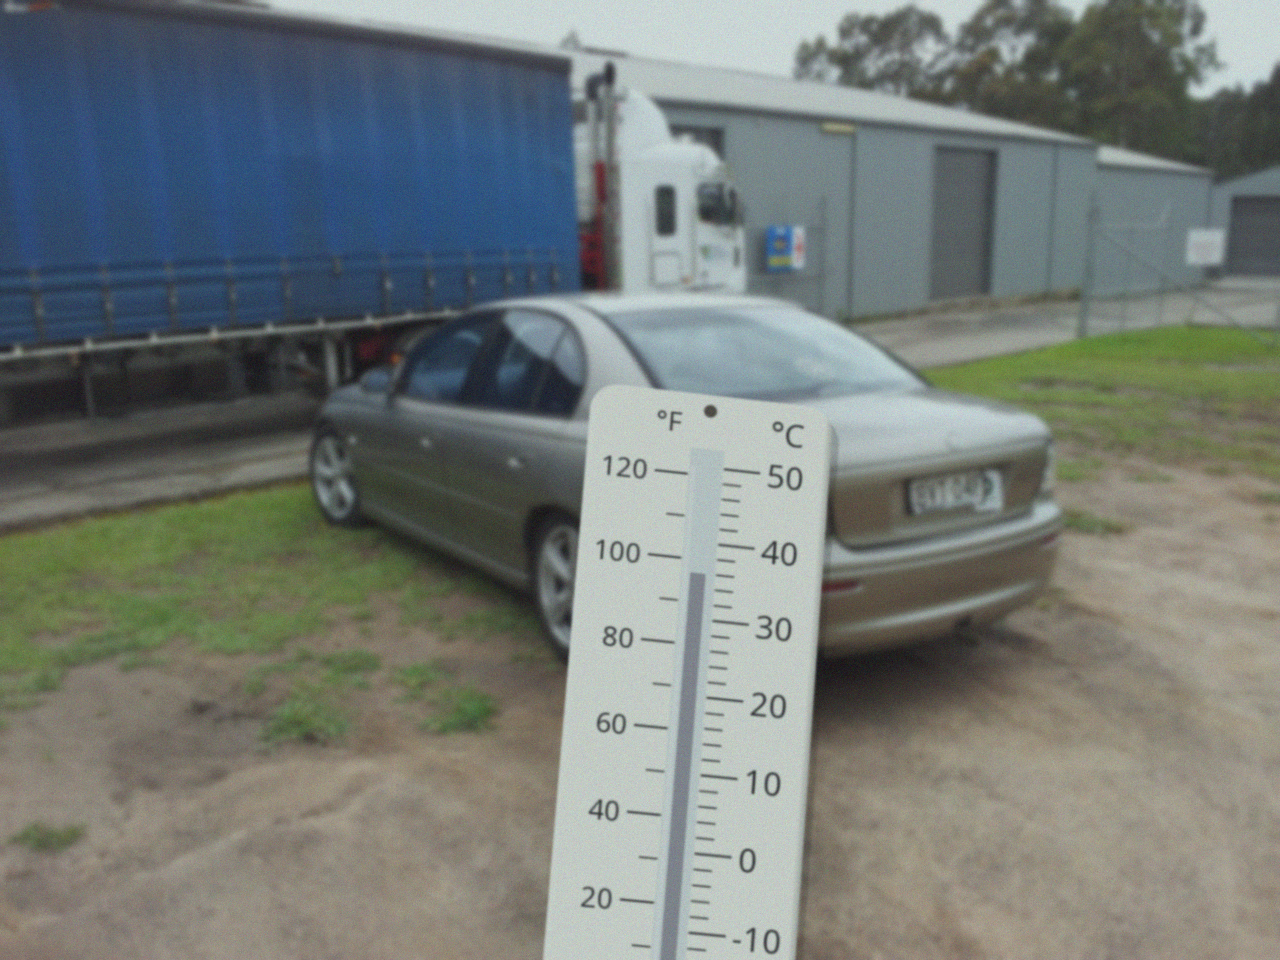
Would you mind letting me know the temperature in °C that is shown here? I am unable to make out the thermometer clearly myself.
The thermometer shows 36 °C
